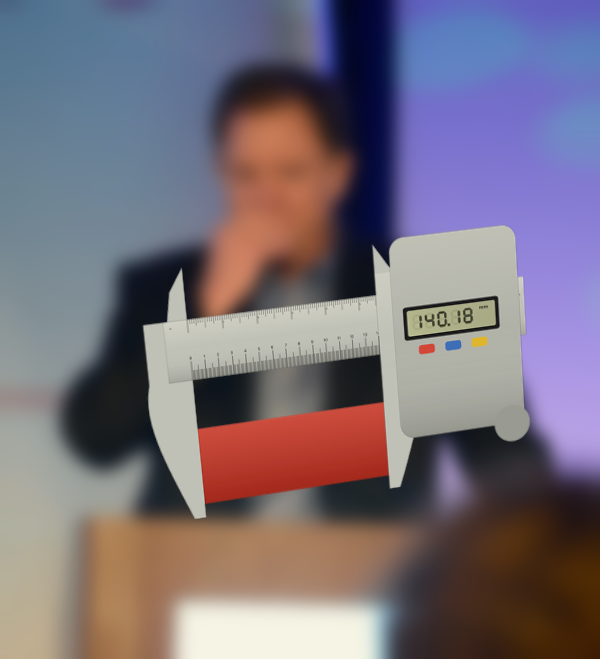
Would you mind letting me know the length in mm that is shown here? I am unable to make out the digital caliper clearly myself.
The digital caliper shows 140.18 mm
